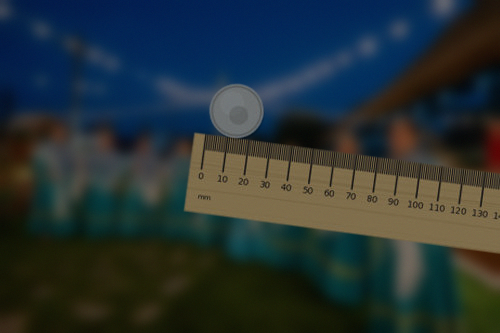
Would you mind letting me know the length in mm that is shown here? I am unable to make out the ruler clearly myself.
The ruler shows 25 mm
